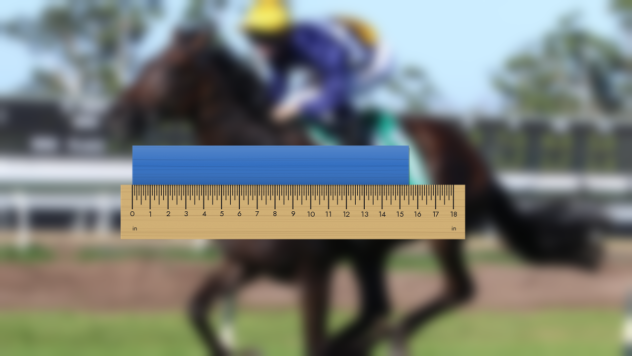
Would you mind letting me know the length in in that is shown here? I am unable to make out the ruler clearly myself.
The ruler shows 15.5 in
